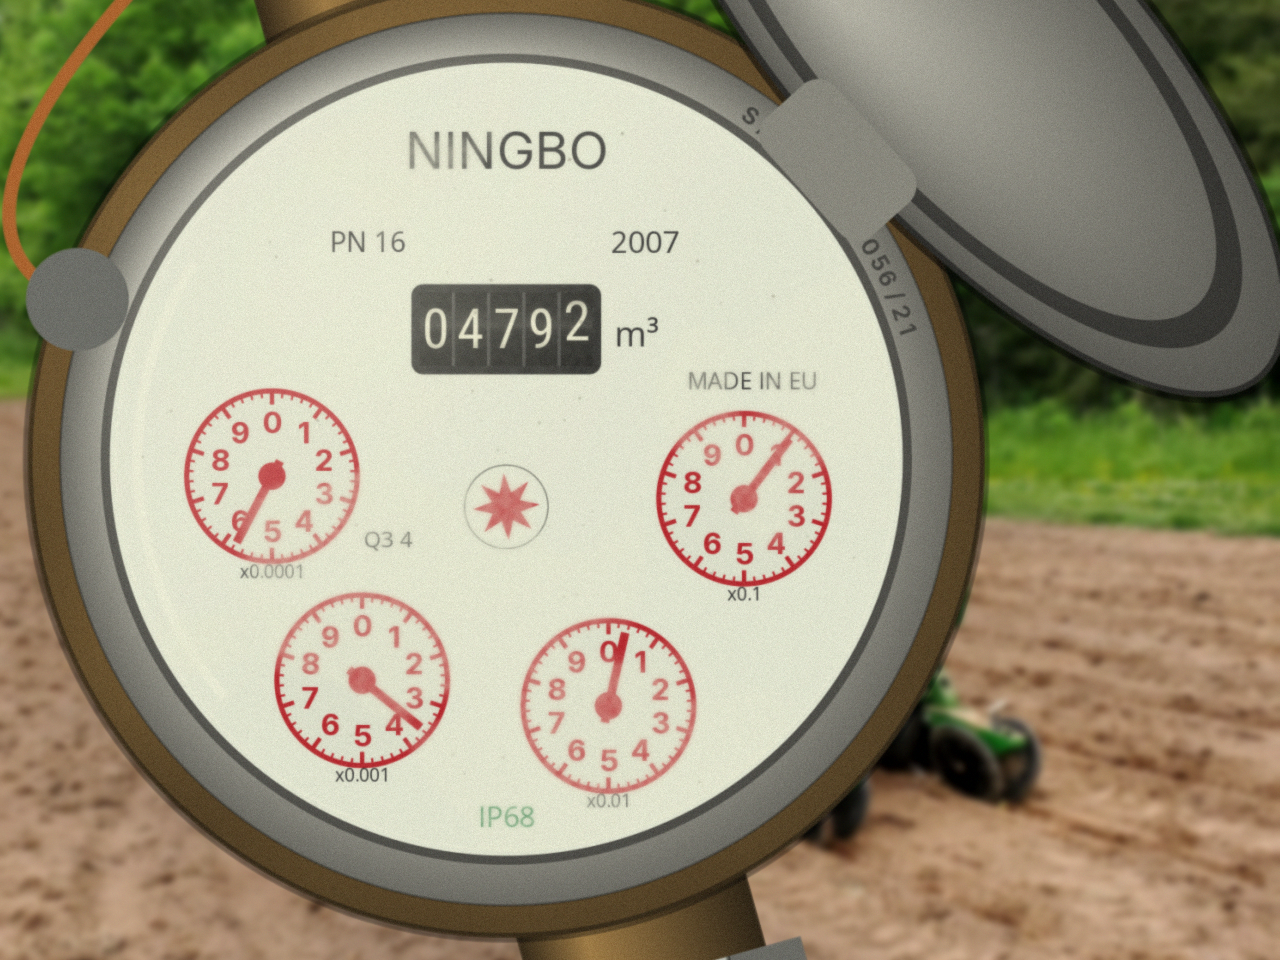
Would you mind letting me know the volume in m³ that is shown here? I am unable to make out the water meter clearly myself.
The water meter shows 4792.1035 m³
